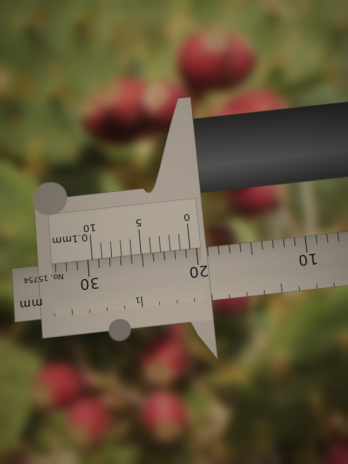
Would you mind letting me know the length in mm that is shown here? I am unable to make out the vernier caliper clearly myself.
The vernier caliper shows 20.6 mm
